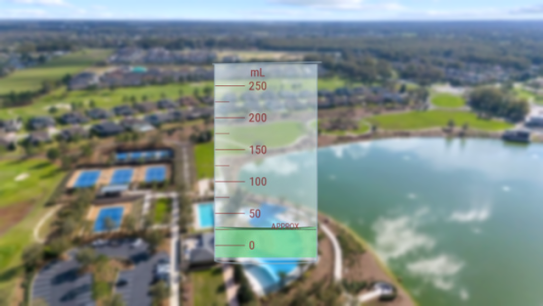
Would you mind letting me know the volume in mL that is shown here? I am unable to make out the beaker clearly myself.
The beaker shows 25 mL
